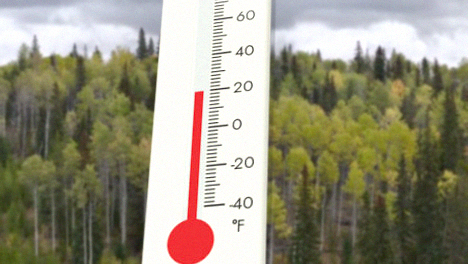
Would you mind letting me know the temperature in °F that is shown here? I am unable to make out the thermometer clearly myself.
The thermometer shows 20 °F
